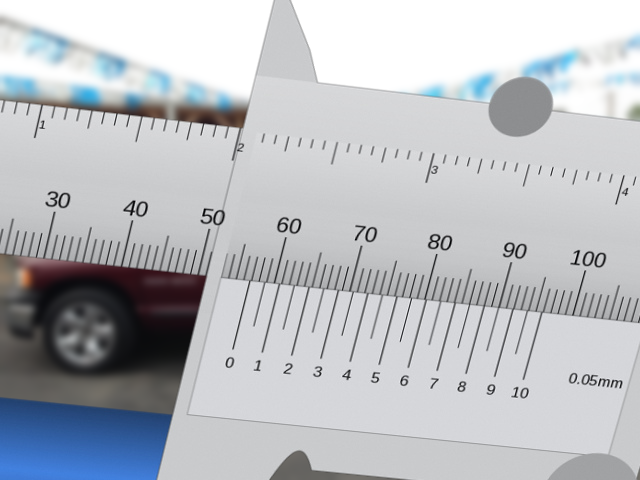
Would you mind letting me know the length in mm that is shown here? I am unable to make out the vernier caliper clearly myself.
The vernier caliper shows 56.8 mm
